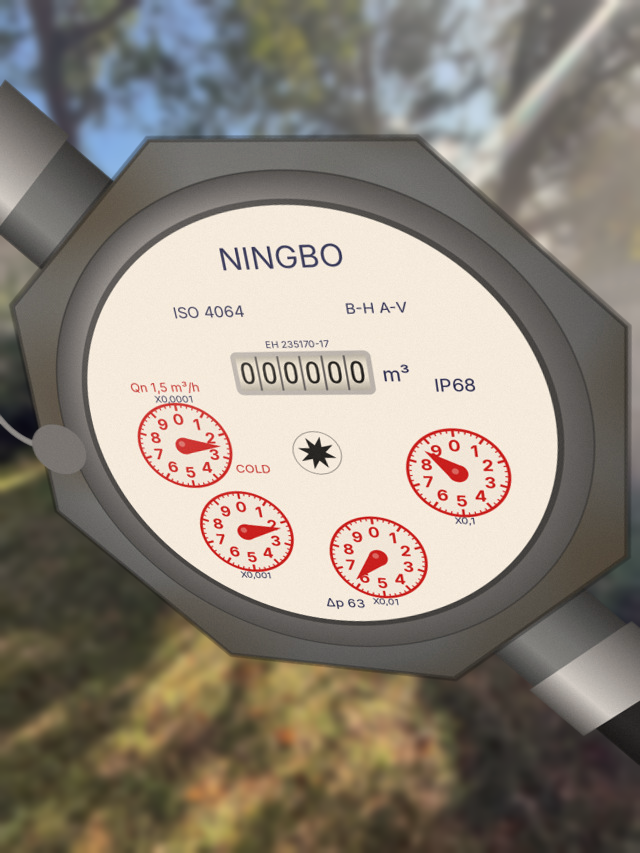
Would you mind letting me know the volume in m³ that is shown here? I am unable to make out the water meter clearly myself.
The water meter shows 0.8622 m³
